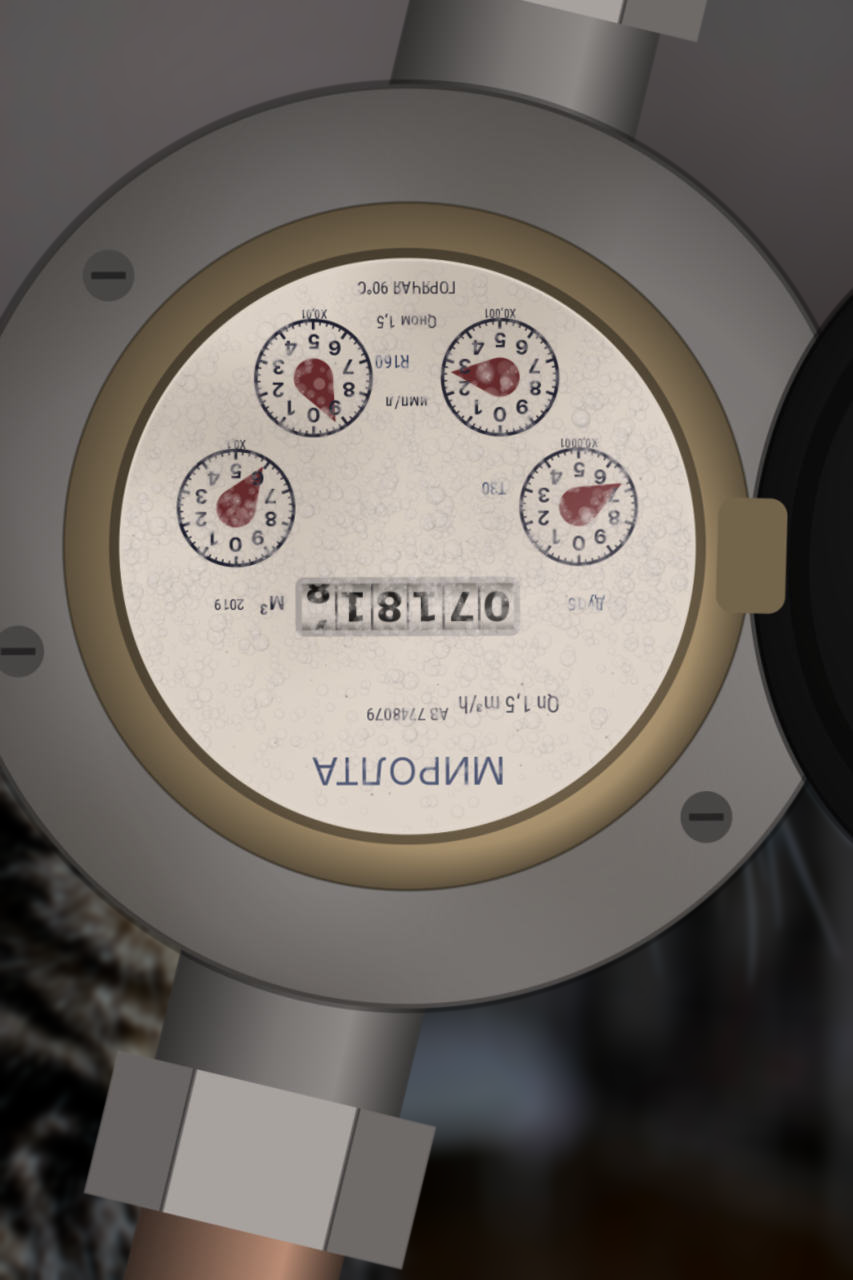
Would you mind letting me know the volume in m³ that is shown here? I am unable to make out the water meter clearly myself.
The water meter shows 71817.5926 m³
